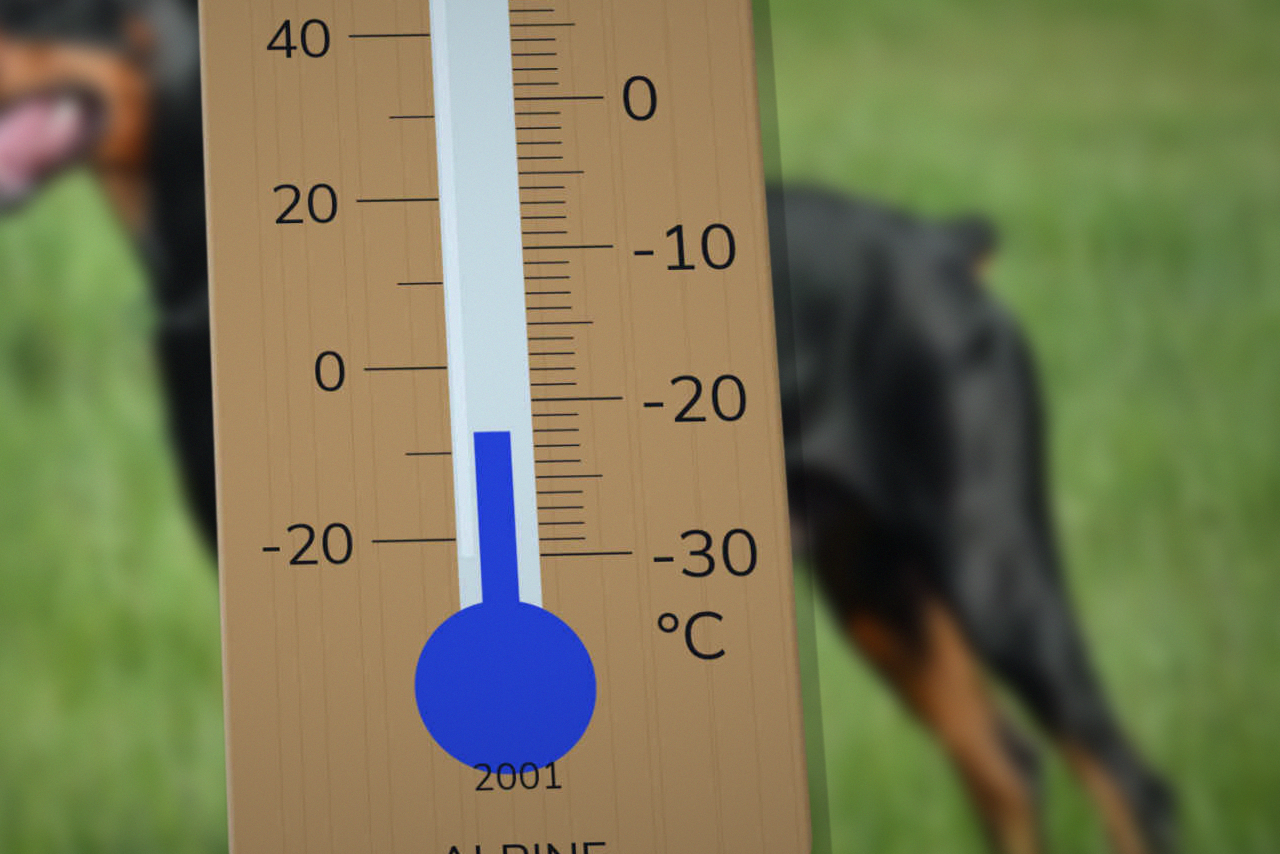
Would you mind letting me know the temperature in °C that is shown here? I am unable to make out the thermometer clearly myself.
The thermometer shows -22 °C
